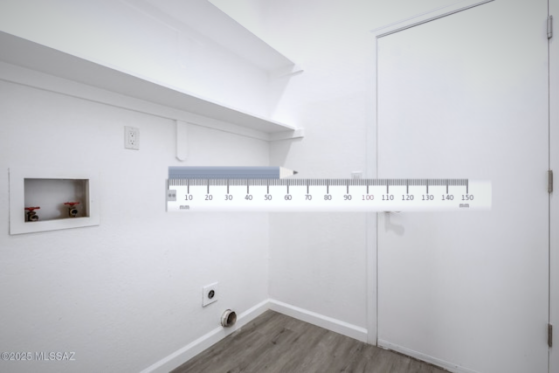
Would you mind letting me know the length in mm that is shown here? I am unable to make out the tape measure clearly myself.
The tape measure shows 65 mm
